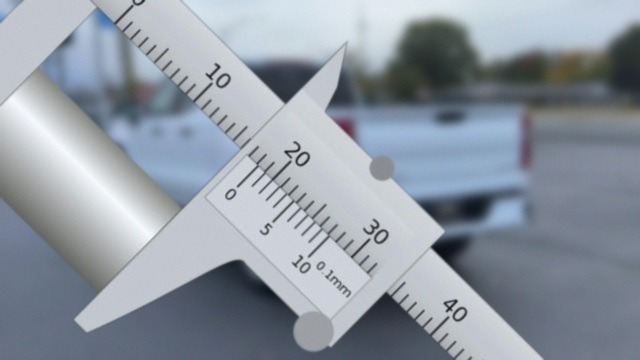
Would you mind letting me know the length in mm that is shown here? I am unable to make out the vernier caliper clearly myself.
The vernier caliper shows 18.2 mm
